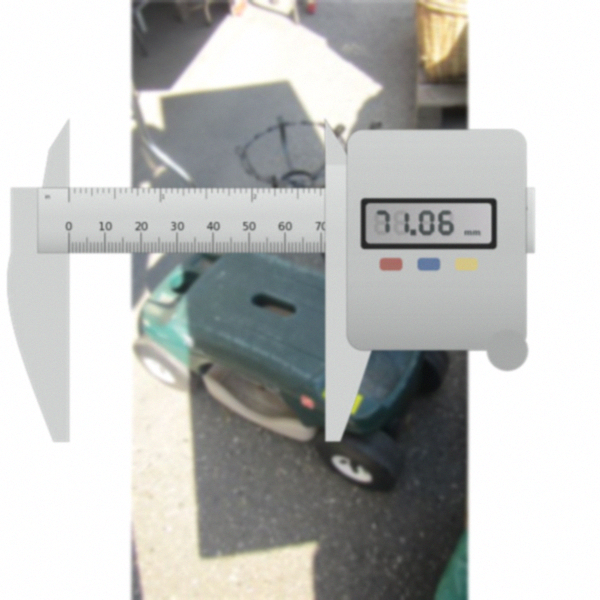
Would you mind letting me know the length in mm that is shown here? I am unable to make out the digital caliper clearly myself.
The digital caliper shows 71.06 mm
